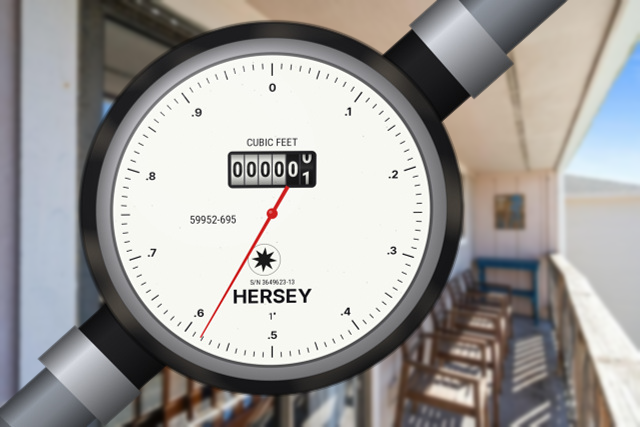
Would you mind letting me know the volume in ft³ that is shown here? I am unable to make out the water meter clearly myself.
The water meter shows 0.58 ft³
